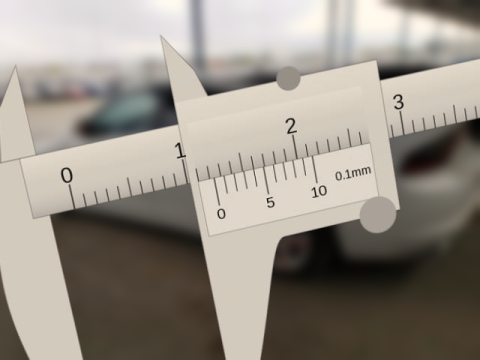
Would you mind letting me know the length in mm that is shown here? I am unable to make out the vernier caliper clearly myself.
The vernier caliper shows 12.4 mm
